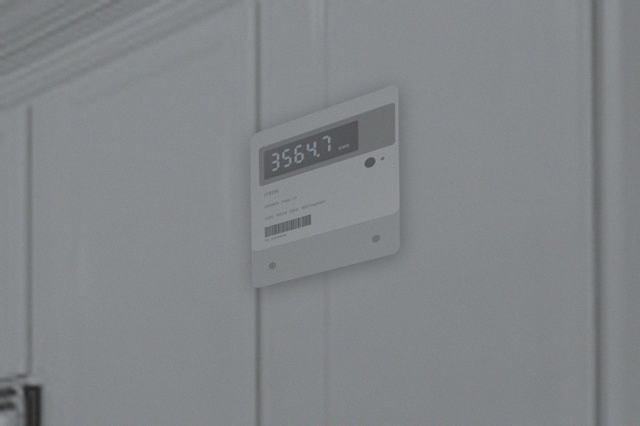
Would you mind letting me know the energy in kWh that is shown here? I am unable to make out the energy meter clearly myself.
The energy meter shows 3564.7 kWh
